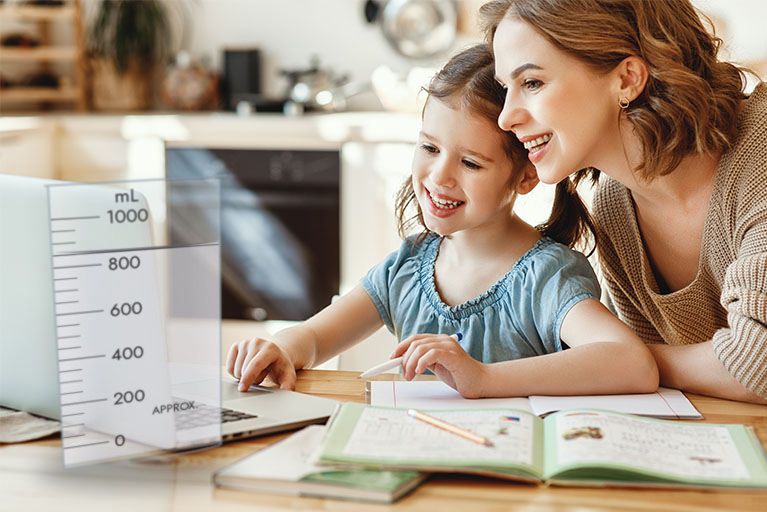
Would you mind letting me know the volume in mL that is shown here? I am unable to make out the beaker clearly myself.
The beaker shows 850 mL
